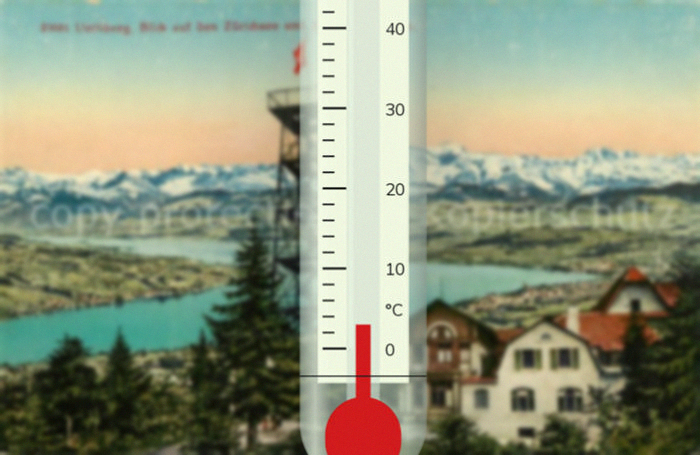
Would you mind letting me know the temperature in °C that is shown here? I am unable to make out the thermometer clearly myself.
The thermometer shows 3 °C
